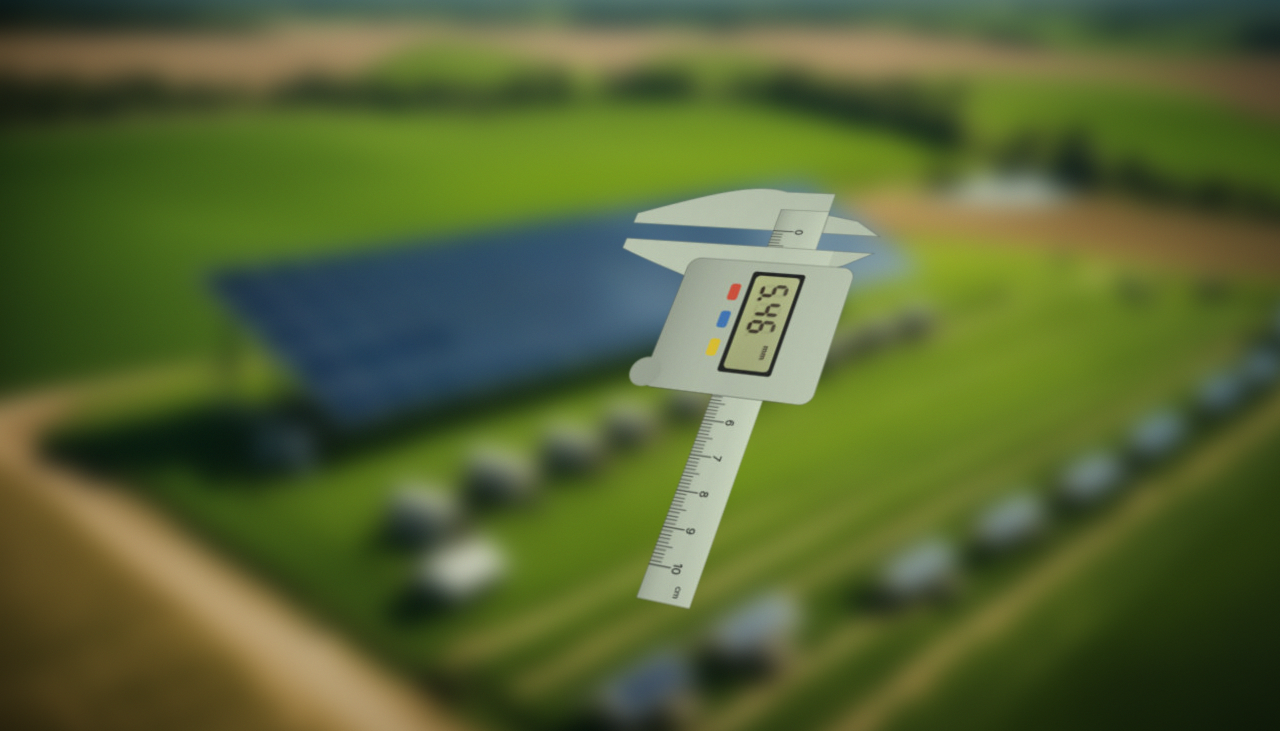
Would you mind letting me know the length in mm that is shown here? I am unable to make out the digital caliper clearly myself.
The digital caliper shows 5.46 mm
